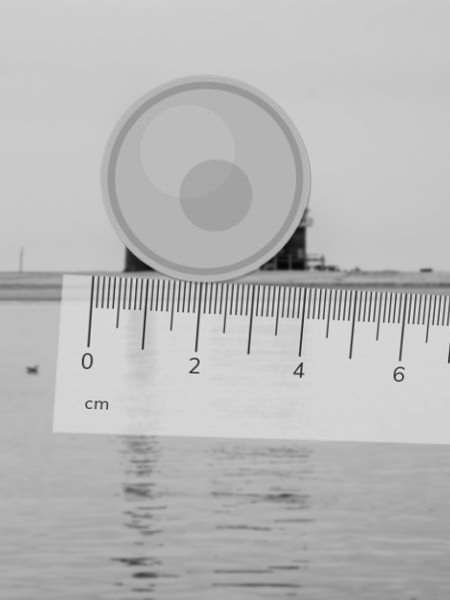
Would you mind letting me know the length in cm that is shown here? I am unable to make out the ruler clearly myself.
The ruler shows 3.9 cm
